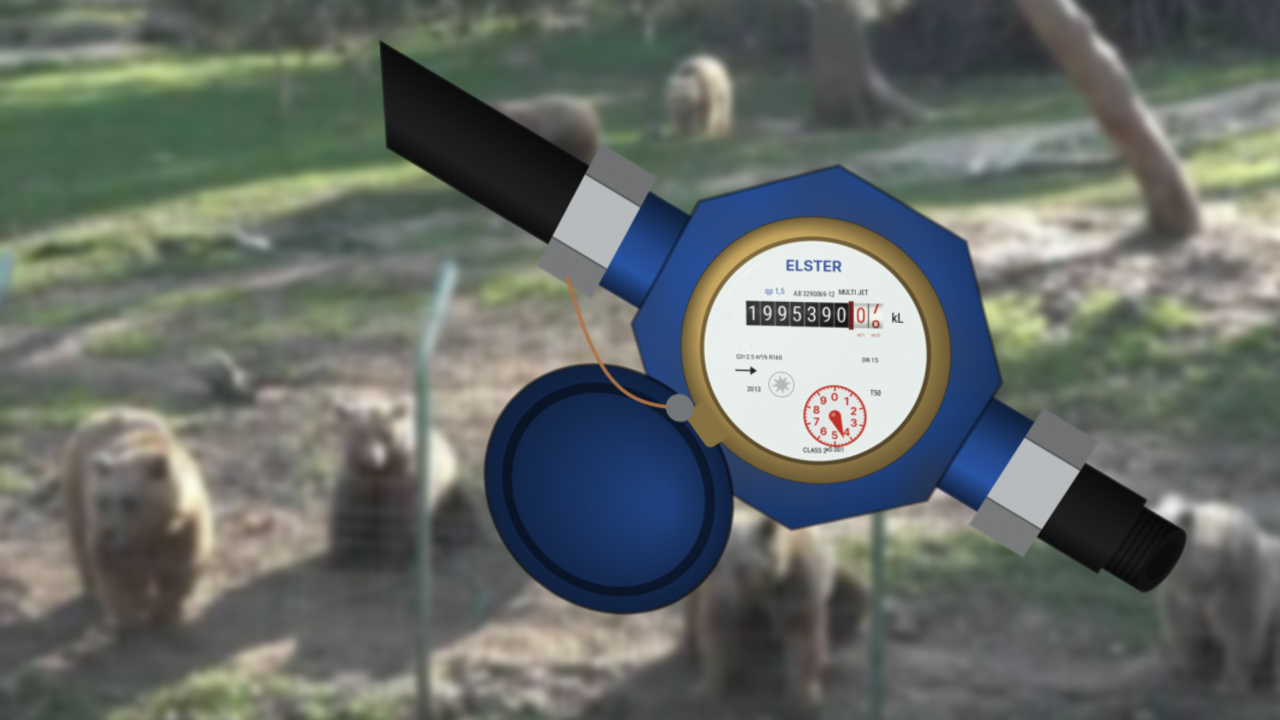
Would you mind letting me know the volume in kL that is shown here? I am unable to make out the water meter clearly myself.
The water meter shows 1995390.074 kL
